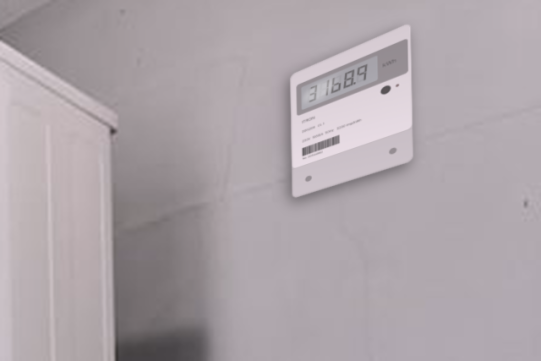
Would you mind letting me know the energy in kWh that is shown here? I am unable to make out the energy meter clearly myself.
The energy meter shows 3168.9 kWh
